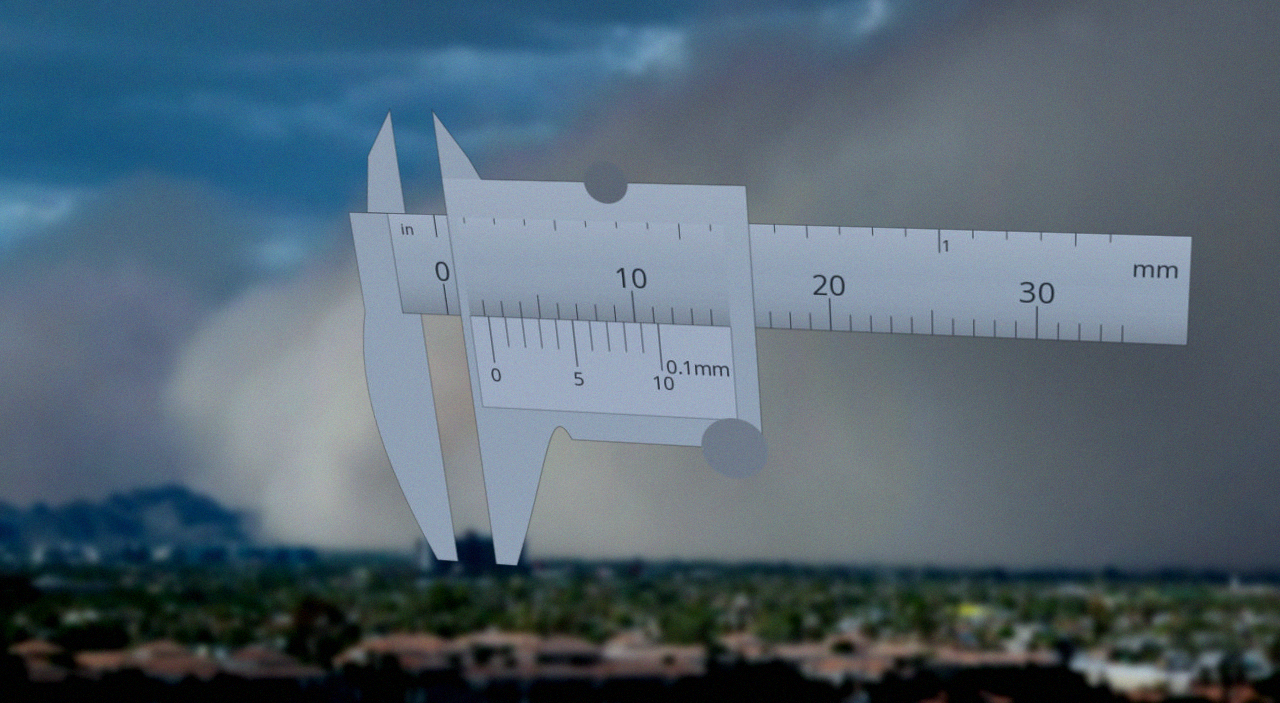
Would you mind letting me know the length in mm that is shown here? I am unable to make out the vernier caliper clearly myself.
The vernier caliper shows 2.2 mm
